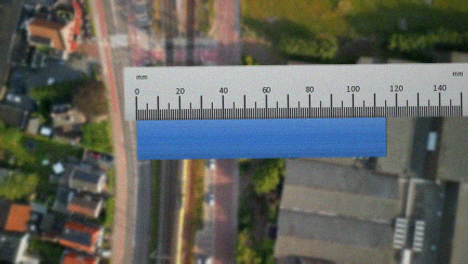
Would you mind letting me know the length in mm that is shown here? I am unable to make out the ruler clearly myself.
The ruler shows 115 mm
